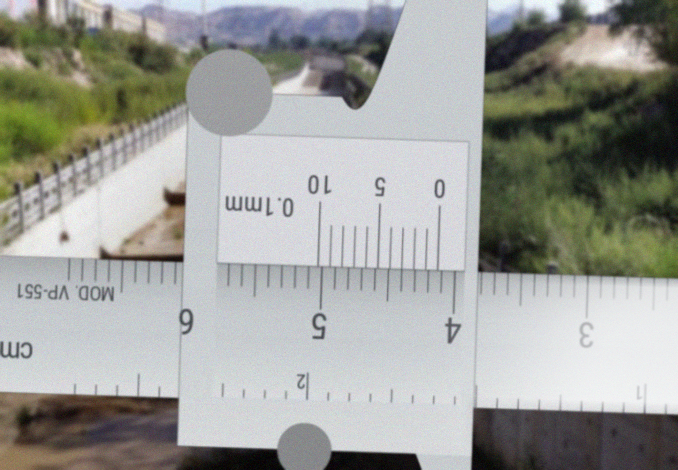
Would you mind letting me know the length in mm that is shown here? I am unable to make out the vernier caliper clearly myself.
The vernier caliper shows 41.3 mm
